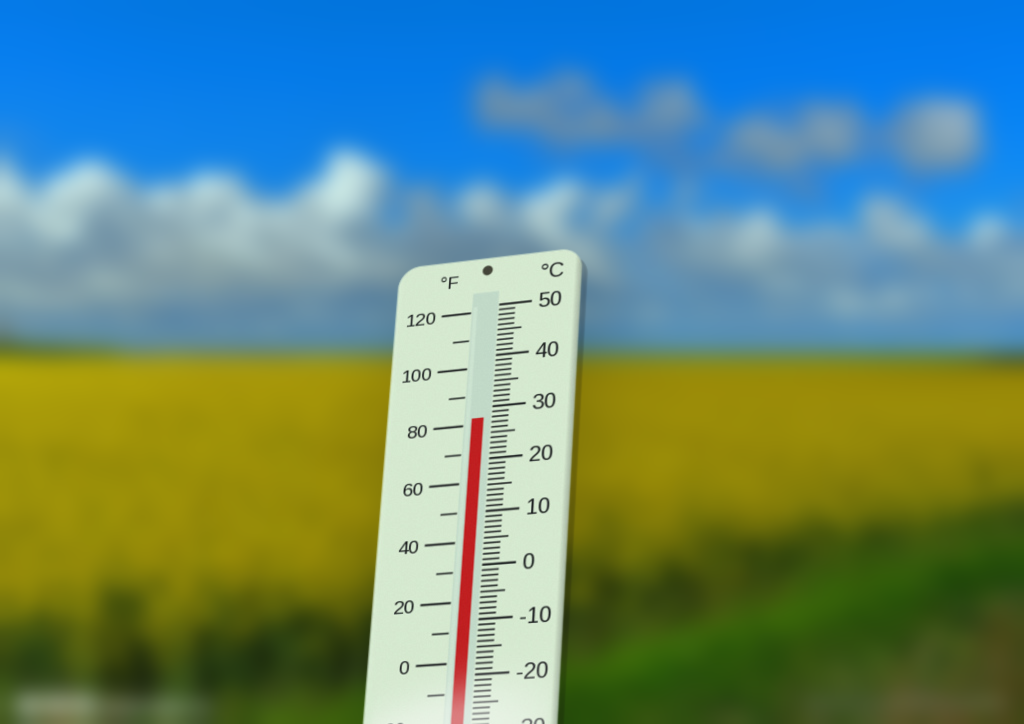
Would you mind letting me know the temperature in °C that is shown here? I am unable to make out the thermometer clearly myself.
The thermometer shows 28 °C
